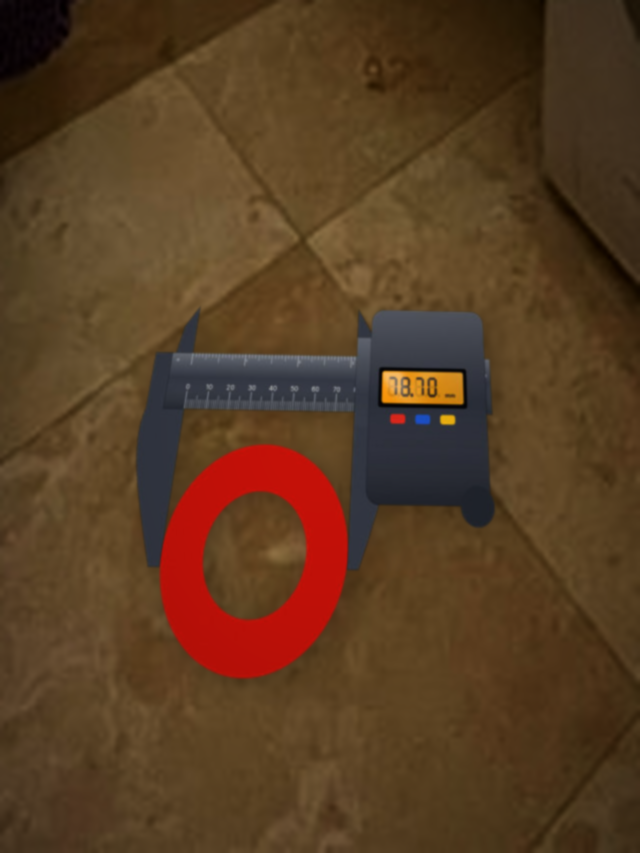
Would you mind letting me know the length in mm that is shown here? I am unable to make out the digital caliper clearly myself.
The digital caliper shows 78.70 mm
